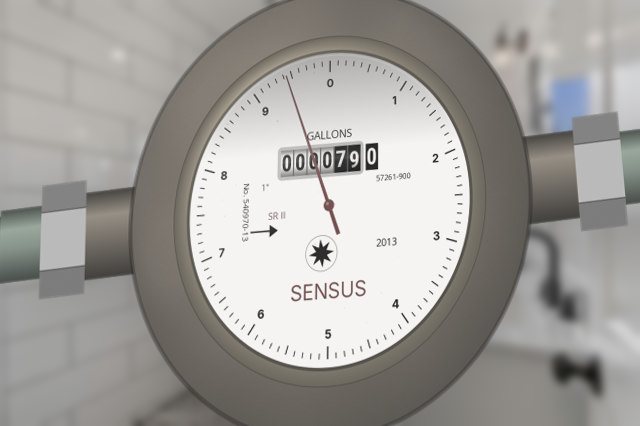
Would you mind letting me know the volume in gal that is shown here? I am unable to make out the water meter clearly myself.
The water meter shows 789.4 gal
